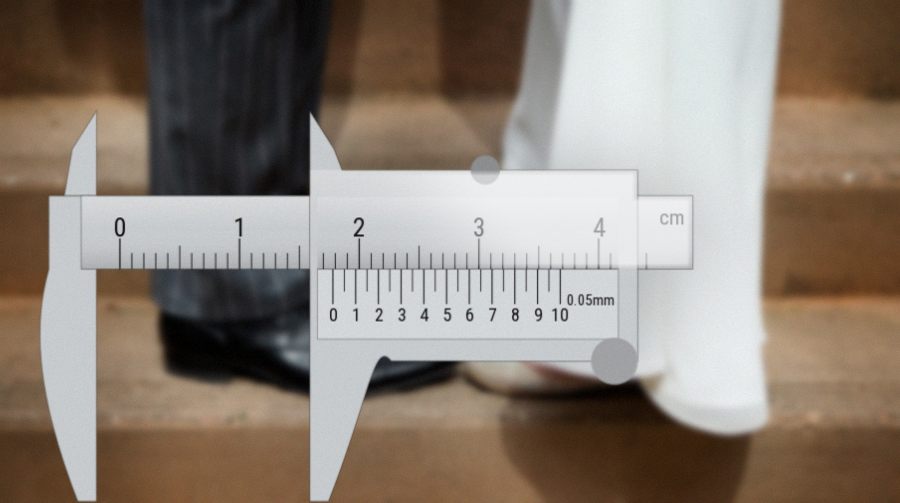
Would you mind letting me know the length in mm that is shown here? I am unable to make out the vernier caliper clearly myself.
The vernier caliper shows 17.8 mm
